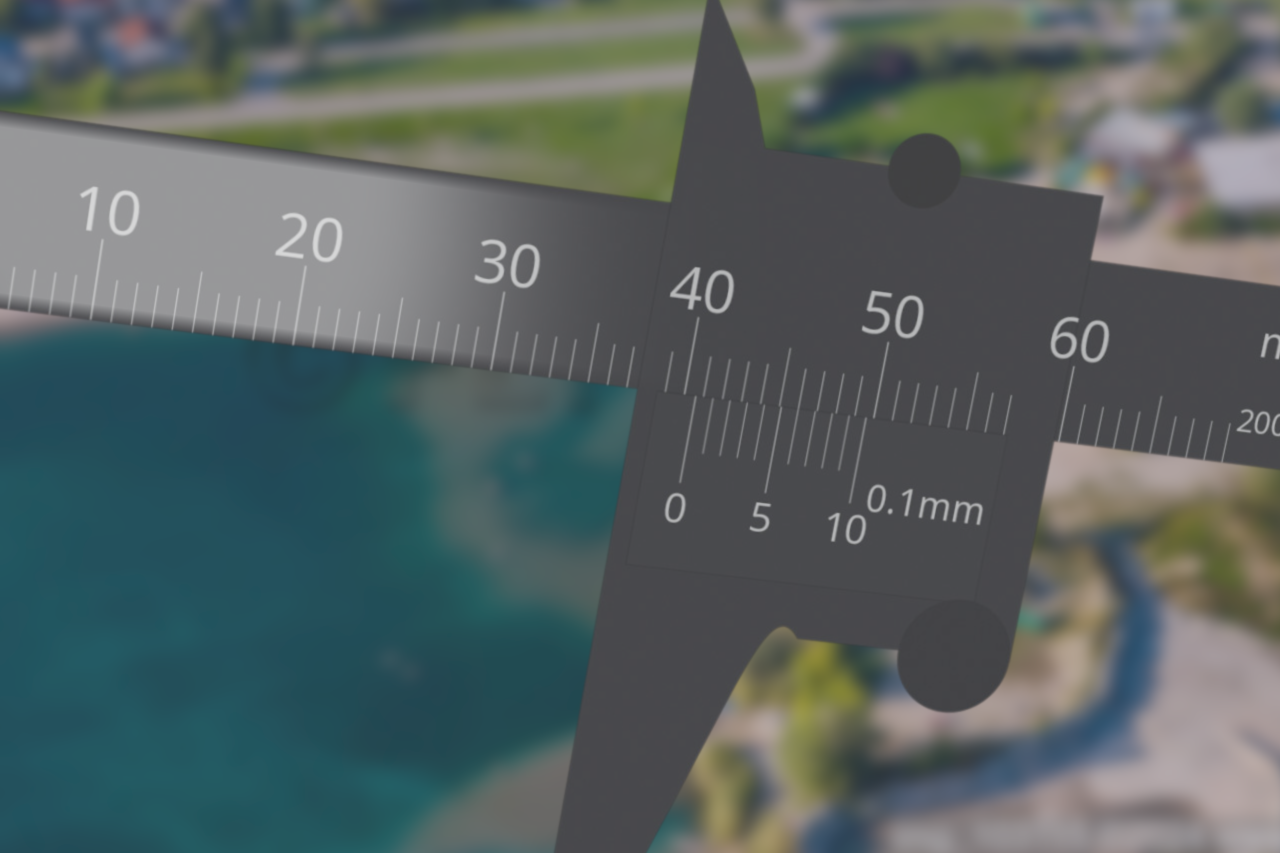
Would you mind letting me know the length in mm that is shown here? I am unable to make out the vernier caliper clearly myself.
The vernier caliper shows 40.6 mm
